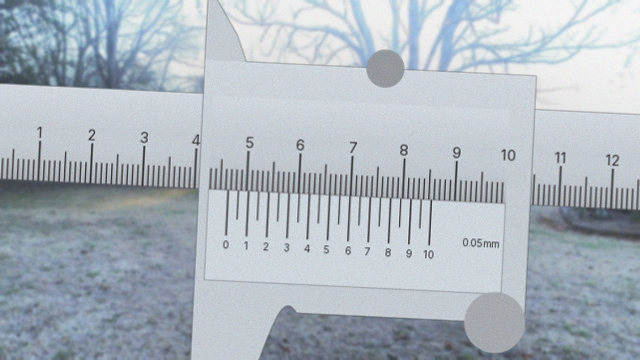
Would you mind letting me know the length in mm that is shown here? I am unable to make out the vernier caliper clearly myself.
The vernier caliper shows 46.5 mm
